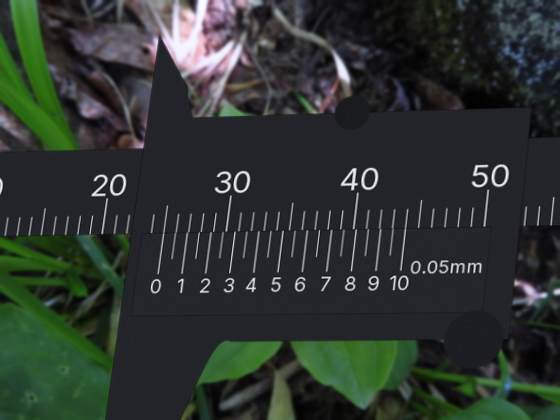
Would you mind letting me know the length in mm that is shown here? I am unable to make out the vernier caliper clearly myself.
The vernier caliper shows 25.0 mm
